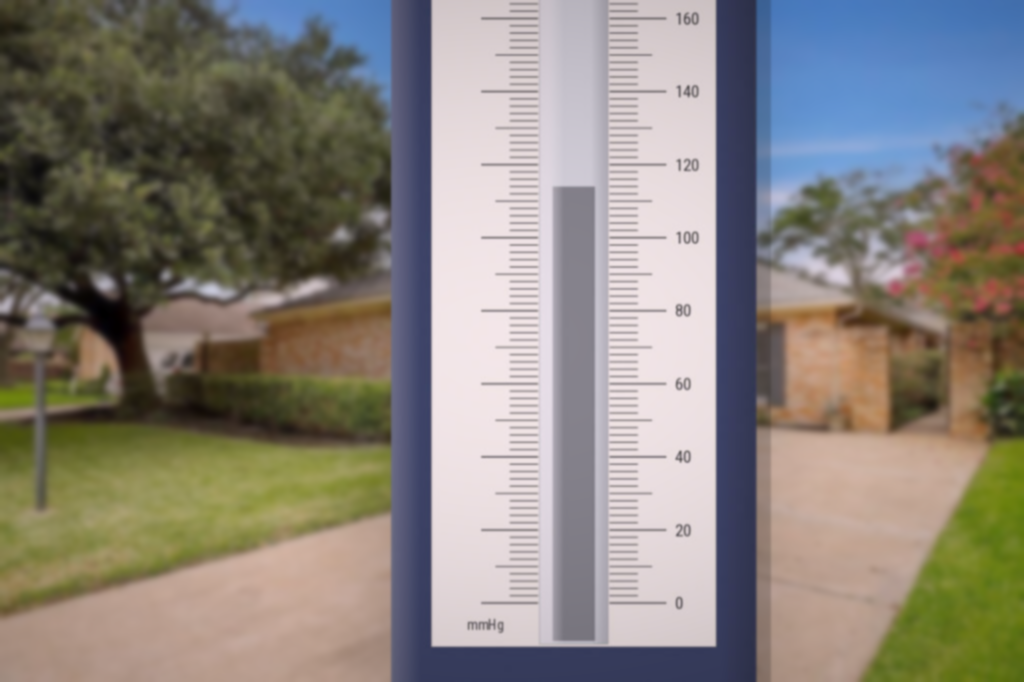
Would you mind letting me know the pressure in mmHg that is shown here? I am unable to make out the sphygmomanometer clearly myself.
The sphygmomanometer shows 114 mmHg
